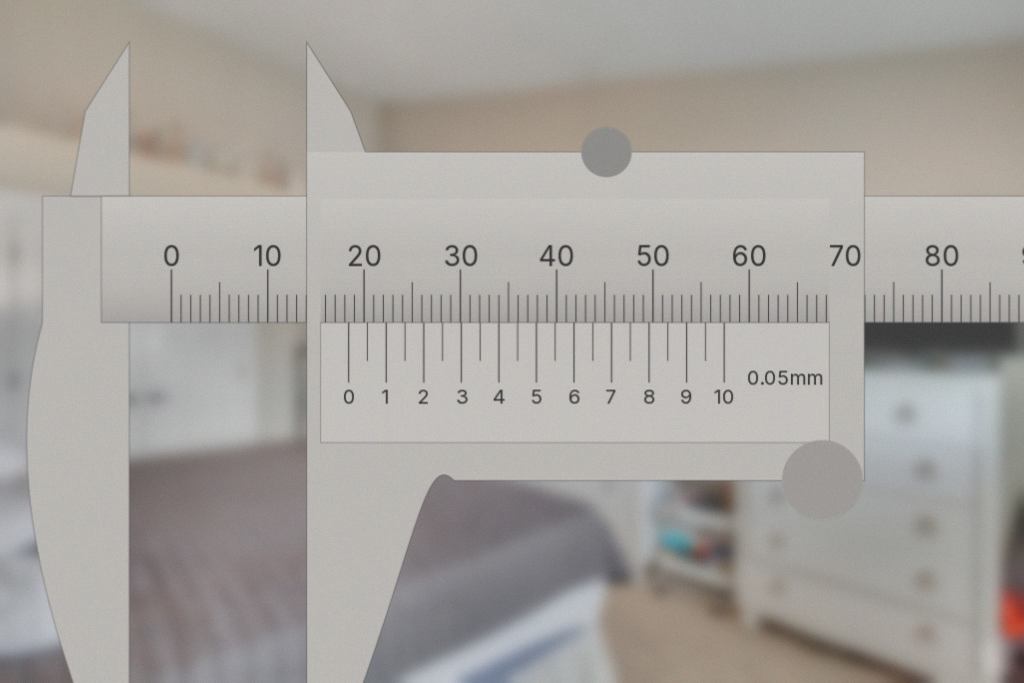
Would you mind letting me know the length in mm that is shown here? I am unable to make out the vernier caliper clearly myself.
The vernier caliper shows 18.4 mm
